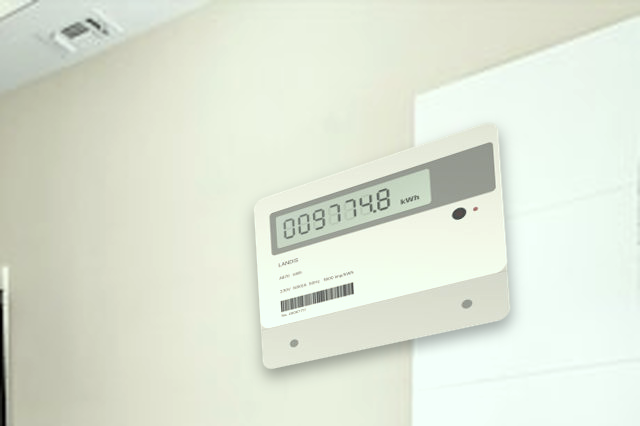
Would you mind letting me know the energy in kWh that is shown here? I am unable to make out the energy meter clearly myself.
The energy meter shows 9774.8 kWh
